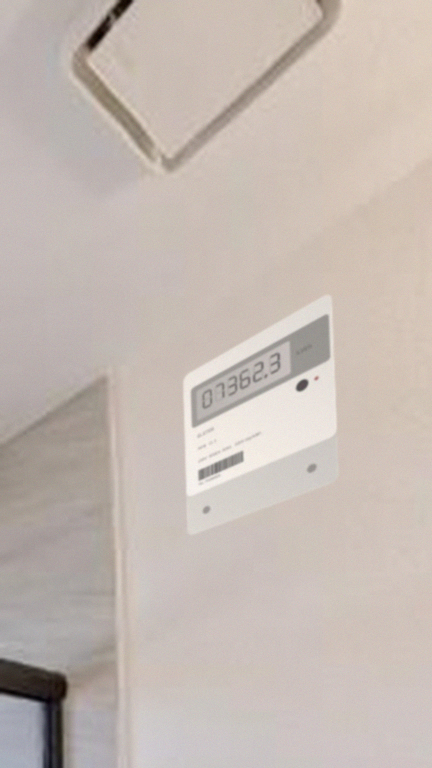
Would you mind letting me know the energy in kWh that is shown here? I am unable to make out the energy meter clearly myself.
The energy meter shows 7362.3 kWh
